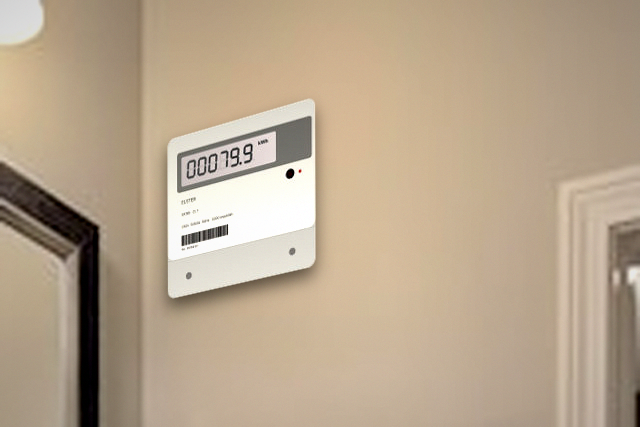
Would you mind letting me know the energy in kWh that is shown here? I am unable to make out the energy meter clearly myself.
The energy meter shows 79.9 kWh
